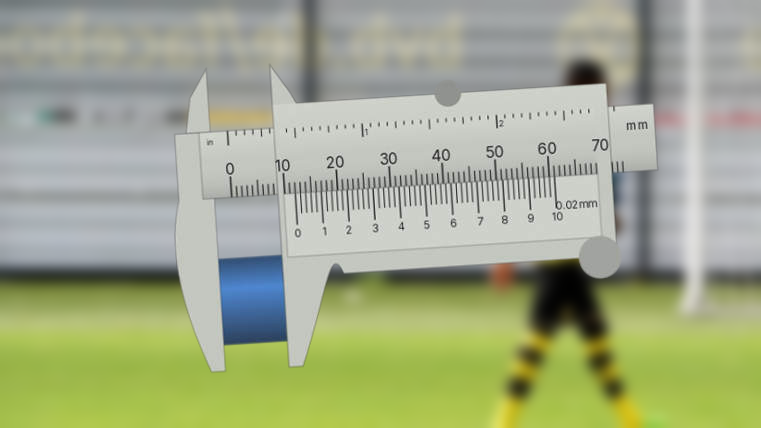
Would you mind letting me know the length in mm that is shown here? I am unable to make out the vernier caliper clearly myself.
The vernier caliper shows 12.0 mm
